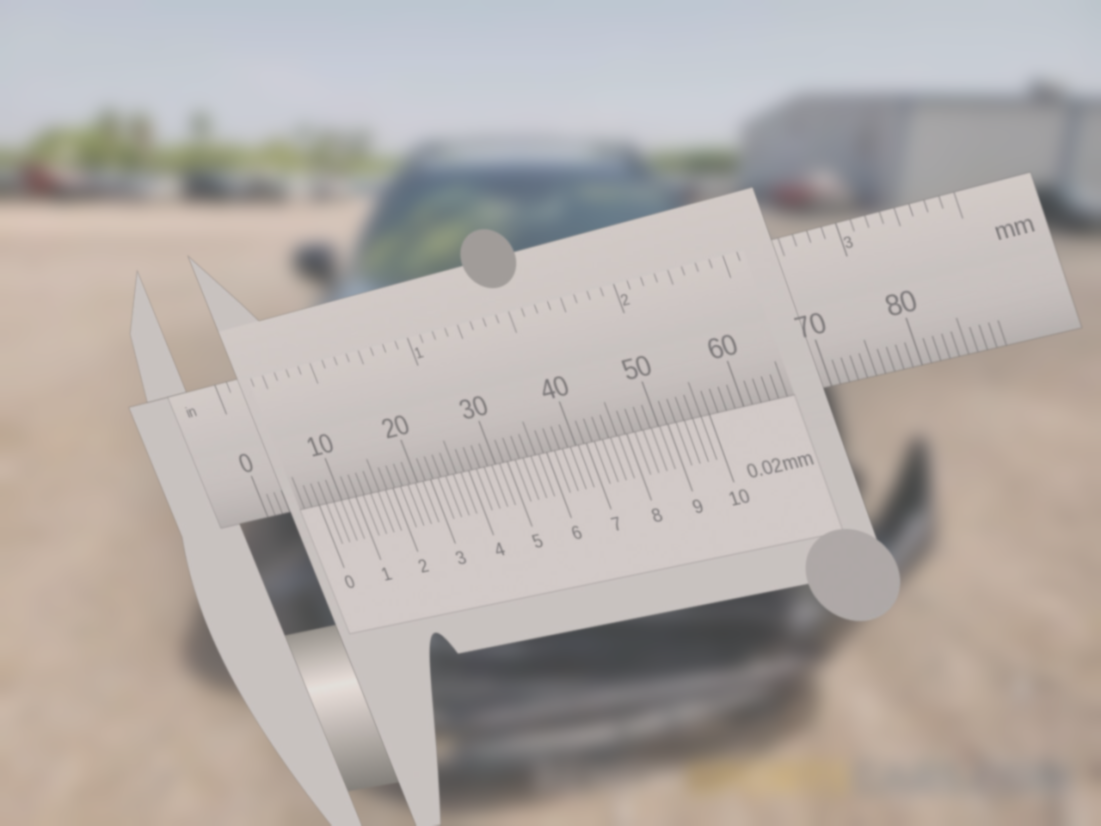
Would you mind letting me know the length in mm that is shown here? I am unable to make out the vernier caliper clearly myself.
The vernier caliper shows 7.0 mm
